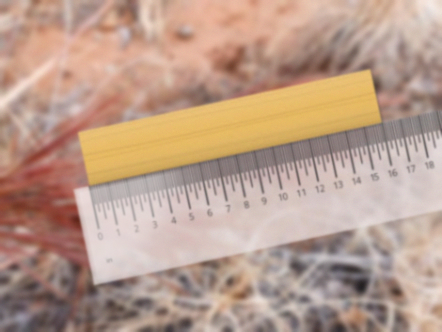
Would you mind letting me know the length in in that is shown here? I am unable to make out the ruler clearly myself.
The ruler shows 16 in
